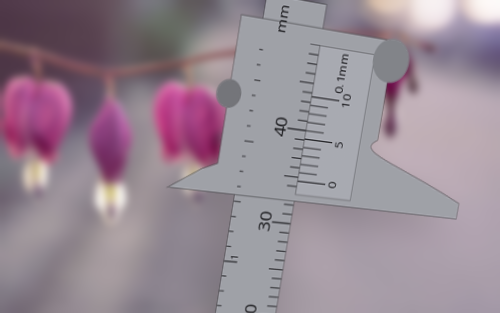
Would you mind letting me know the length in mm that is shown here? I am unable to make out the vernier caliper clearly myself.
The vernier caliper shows 34.6 mm
